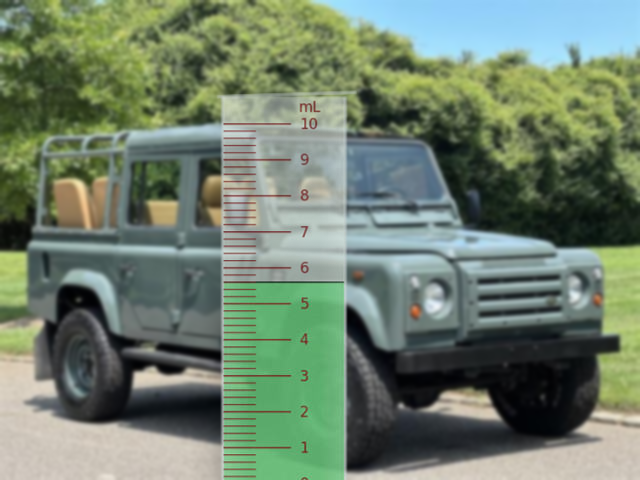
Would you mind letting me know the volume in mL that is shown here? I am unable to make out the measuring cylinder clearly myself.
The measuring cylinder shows 5.6 mL
